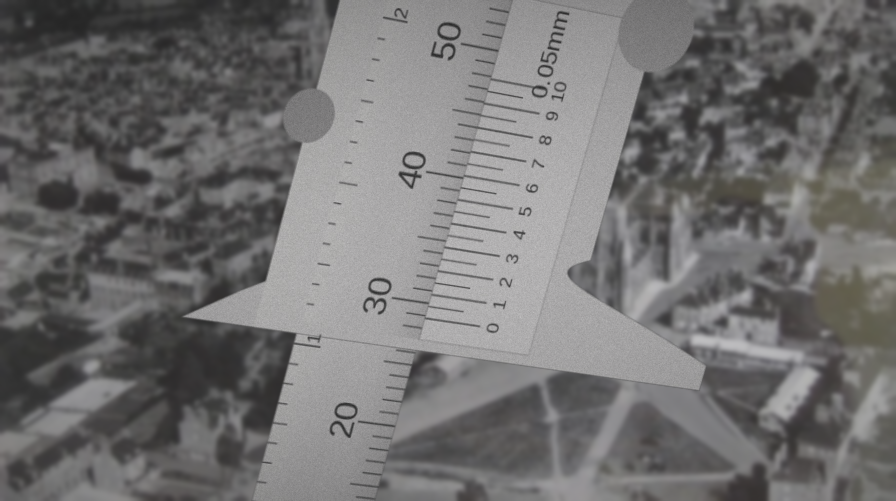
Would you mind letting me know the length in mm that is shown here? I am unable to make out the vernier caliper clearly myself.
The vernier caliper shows 28.8 mm
